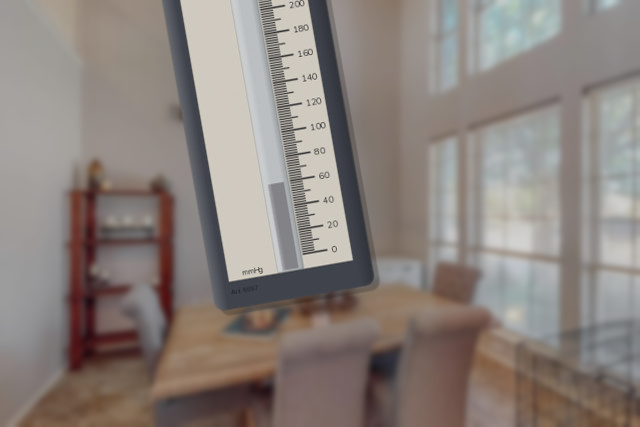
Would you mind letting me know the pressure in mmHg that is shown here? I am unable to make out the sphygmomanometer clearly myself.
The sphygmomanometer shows 60 mmHg
